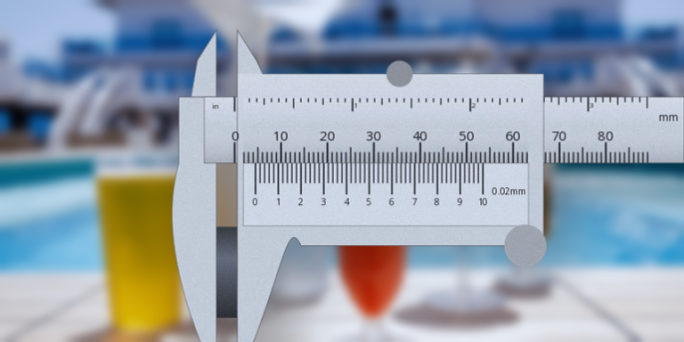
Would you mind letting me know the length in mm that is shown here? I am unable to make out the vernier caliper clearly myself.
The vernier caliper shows 4.5 mm
